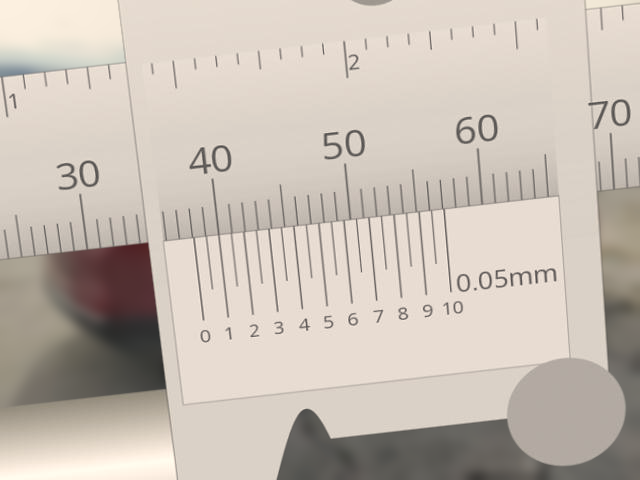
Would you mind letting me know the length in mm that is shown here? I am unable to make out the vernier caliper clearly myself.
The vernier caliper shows 38.1 mm
